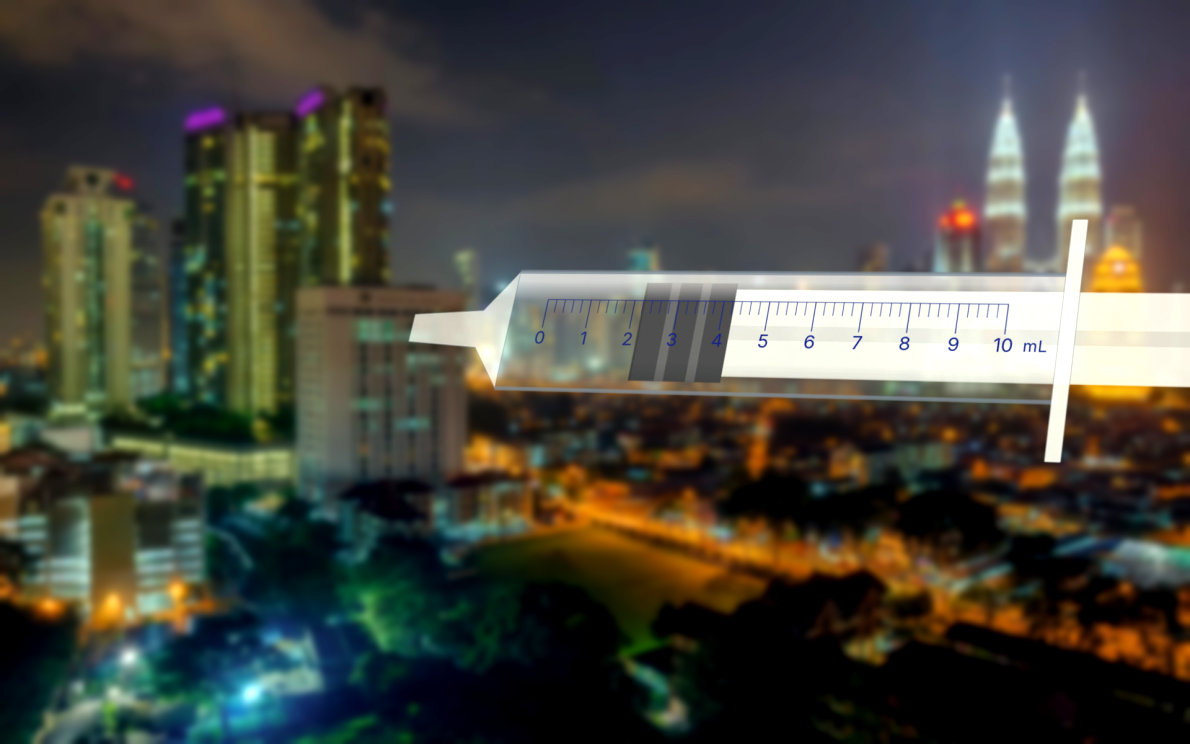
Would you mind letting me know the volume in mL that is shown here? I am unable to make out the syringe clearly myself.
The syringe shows 2.2 mL
